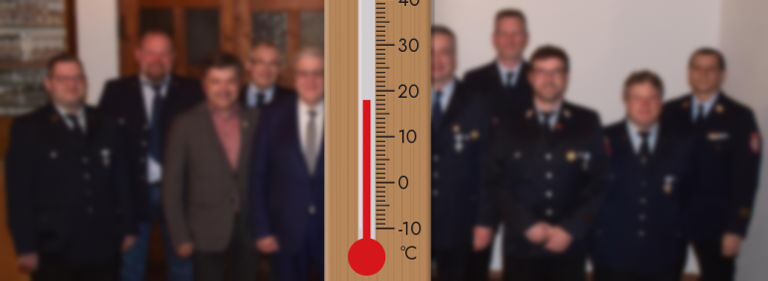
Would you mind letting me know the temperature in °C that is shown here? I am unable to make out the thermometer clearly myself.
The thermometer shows 18 °C
